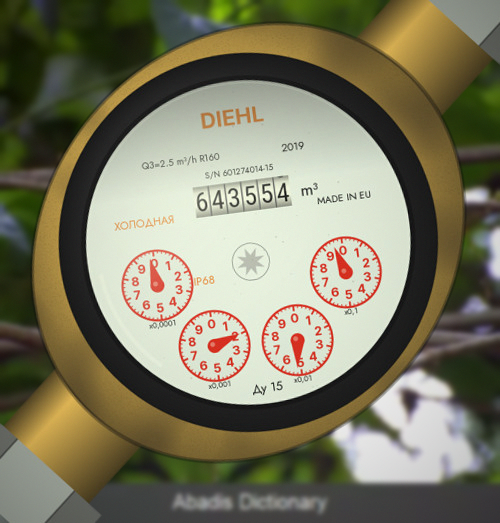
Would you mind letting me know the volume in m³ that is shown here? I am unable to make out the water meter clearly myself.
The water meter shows 643553.9519 m³
